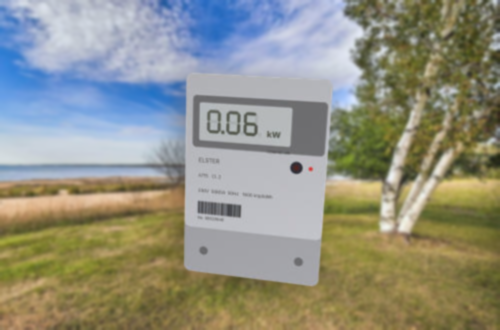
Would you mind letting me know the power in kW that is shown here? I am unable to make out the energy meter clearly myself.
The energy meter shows 0.06 kW
